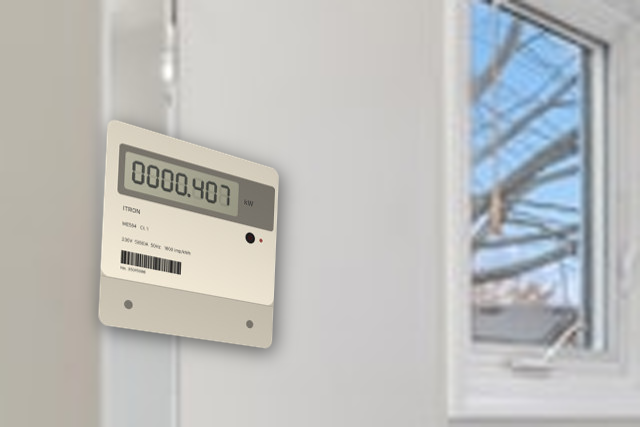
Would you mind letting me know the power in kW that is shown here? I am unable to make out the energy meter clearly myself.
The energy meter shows 0.407 kW
